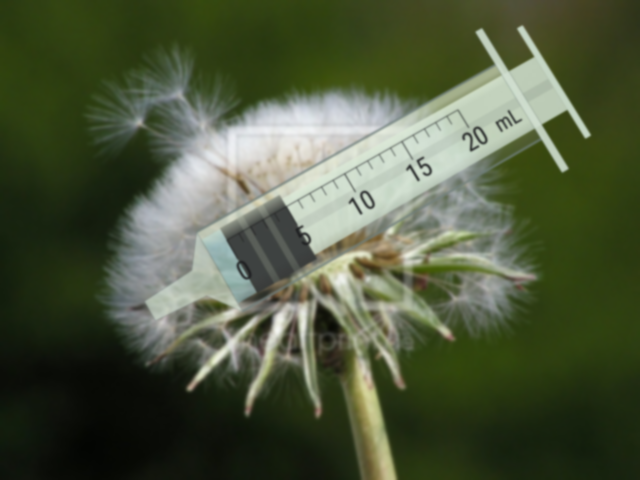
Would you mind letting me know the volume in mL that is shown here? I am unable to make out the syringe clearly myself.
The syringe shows 0 mL
